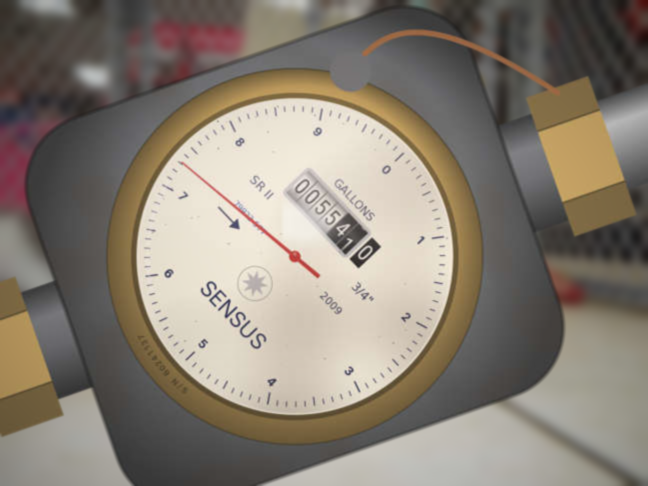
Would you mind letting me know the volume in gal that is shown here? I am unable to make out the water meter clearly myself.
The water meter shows 55407.3 gal
